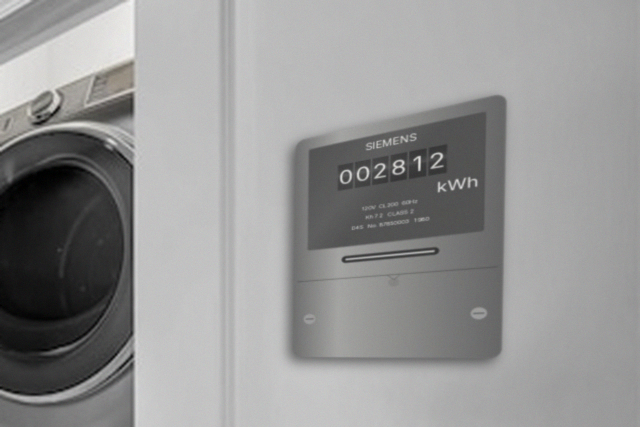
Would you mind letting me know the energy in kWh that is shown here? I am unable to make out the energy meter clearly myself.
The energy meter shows 2812 kWh
